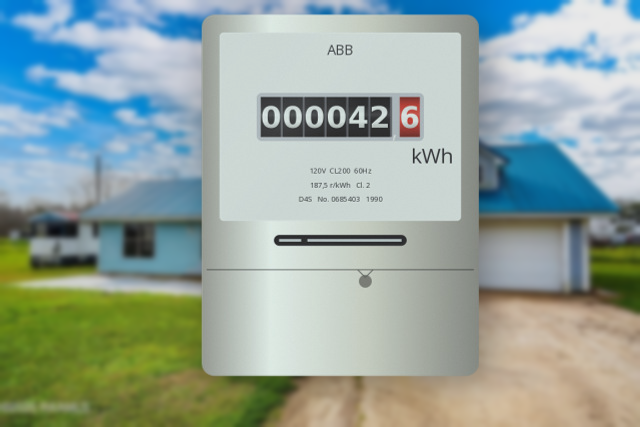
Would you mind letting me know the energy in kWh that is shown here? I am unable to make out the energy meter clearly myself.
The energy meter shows 42.6 kWh
